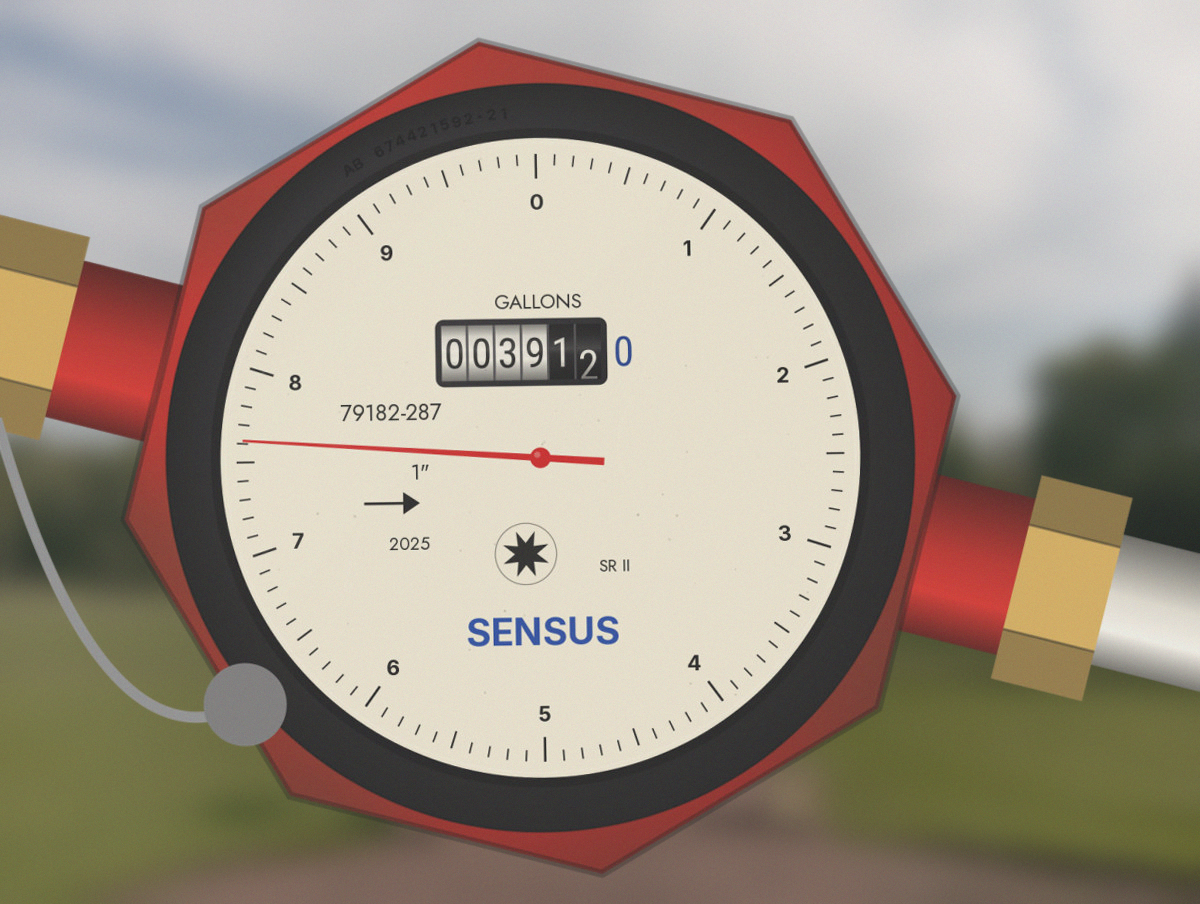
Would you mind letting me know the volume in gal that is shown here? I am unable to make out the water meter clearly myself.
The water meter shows 39117.6 gal
